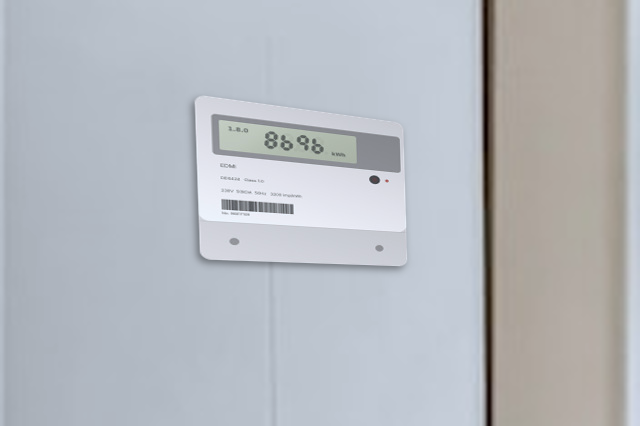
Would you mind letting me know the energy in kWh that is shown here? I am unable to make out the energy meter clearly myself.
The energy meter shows 8696 kWh
